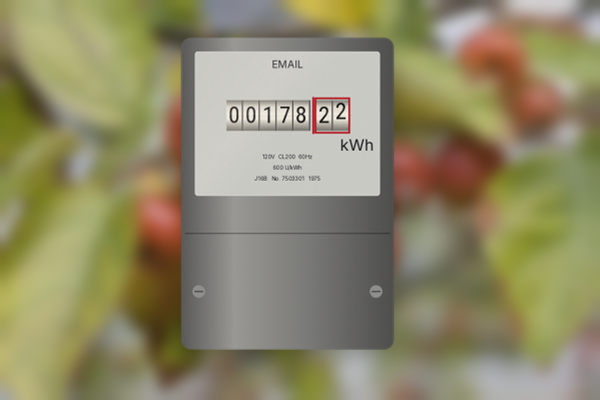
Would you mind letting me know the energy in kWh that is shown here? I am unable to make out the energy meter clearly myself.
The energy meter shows 178.22 kWh
